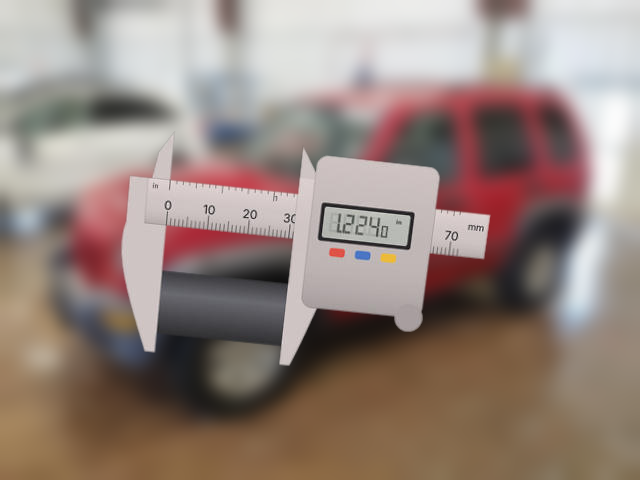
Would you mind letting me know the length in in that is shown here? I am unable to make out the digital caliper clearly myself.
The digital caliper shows 1.2240 in
